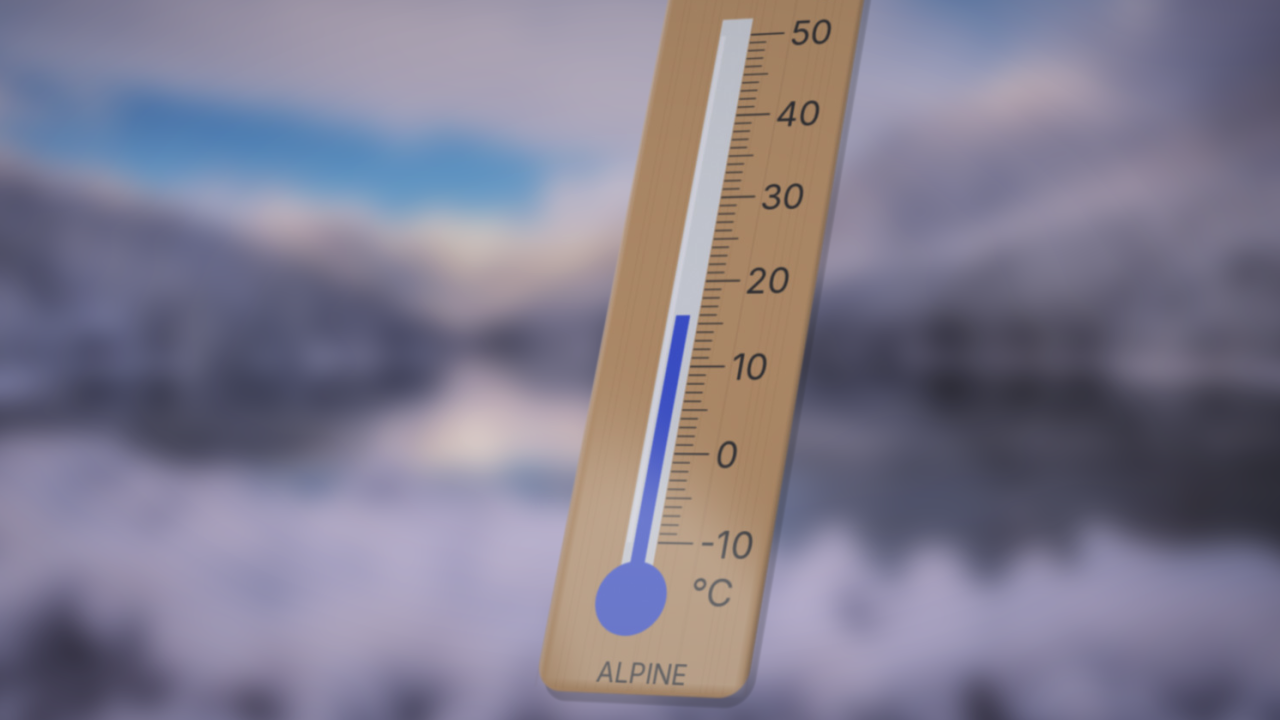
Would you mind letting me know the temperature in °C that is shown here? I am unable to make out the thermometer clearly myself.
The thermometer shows 16 °C
